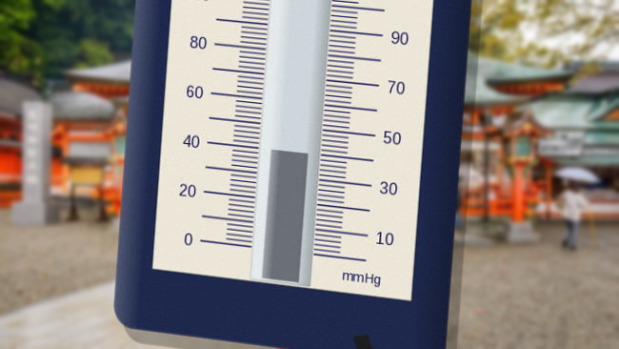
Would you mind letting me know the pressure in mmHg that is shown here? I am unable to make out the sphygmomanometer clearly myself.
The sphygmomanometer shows 40 mmHg
